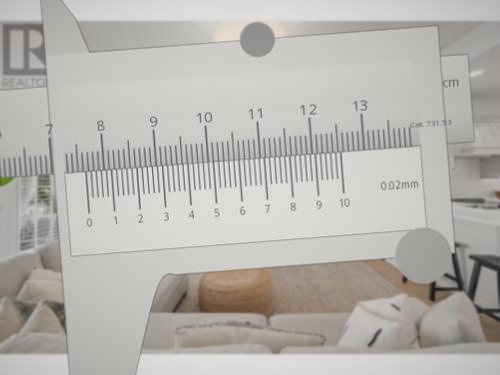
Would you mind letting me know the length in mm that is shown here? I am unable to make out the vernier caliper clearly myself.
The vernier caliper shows 76.5 mm
